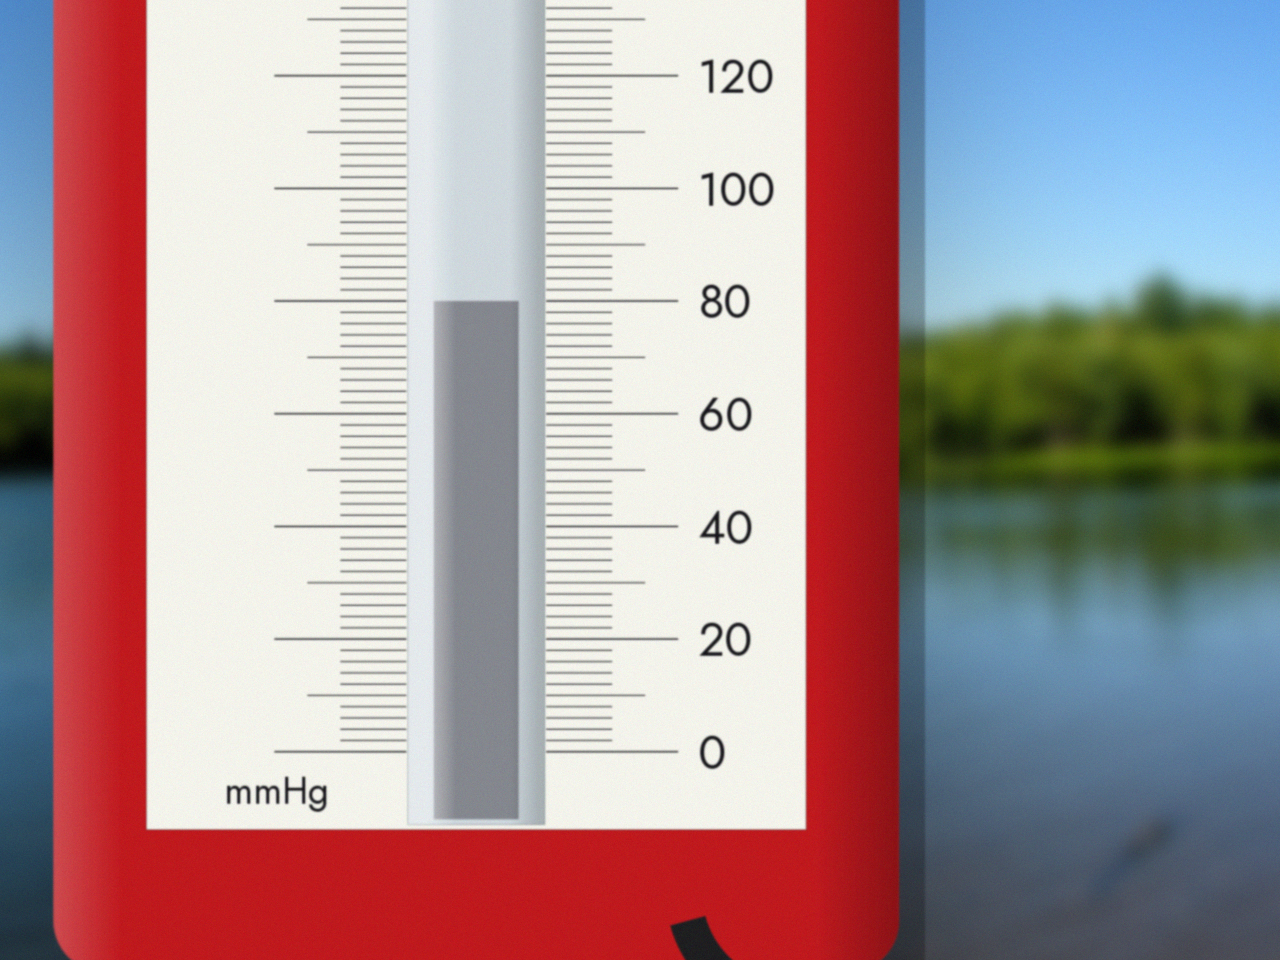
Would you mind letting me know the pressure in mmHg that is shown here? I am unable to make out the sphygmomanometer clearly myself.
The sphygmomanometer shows 80 mmHg
